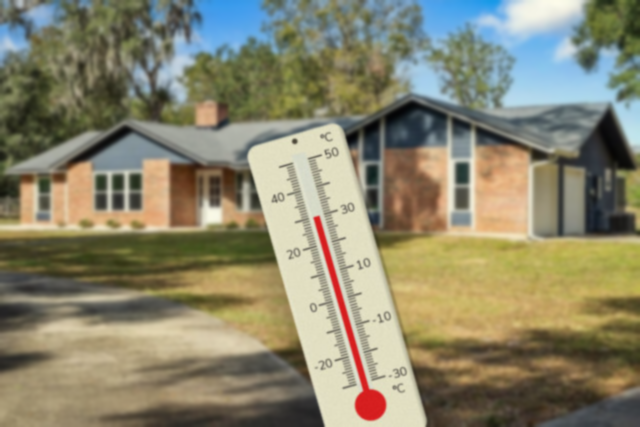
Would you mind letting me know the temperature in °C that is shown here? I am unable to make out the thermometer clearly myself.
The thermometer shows 30 °C
